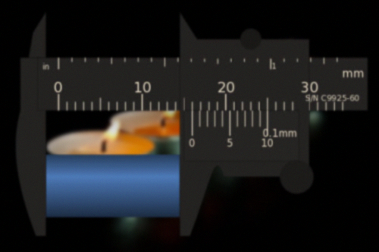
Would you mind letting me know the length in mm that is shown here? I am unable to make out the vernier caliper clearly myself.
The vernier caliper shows 16.0 mm
